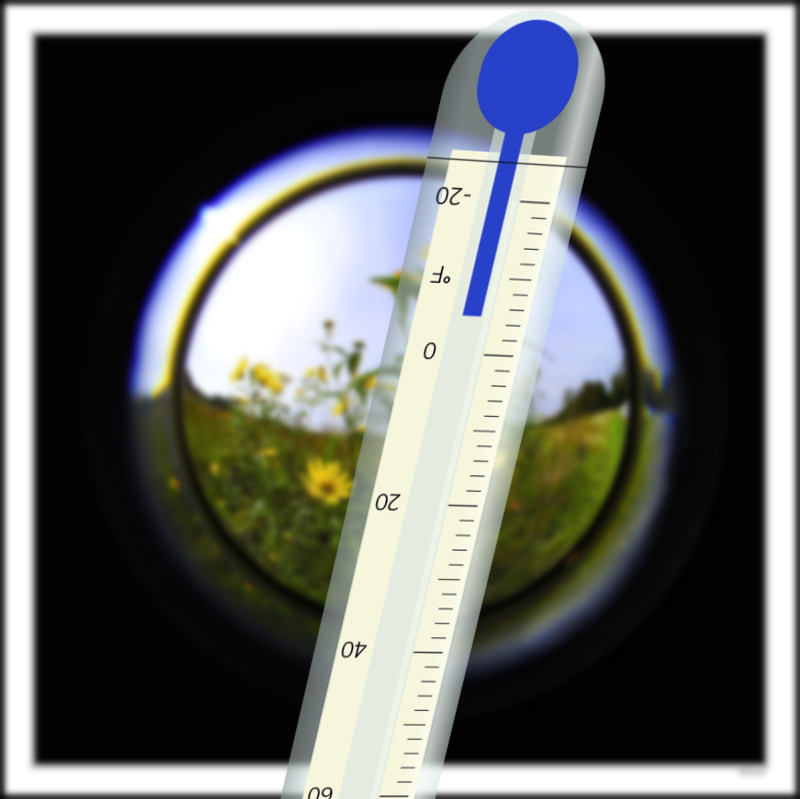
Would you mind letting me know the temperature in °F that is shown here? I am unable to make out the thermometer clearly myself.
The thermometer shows -5 °F
